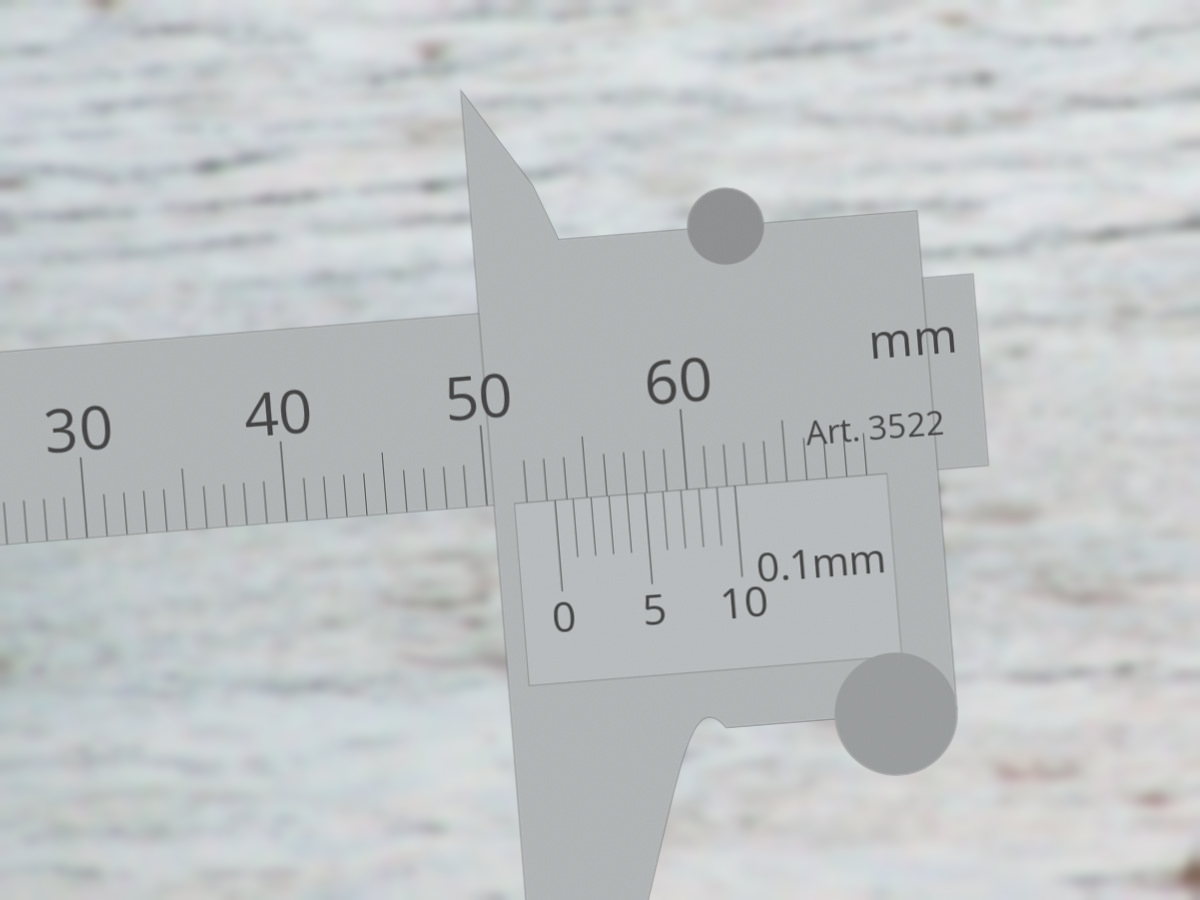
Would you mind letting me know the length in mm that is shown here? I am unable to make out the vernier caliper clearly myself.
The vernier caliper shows 53.4 mm
